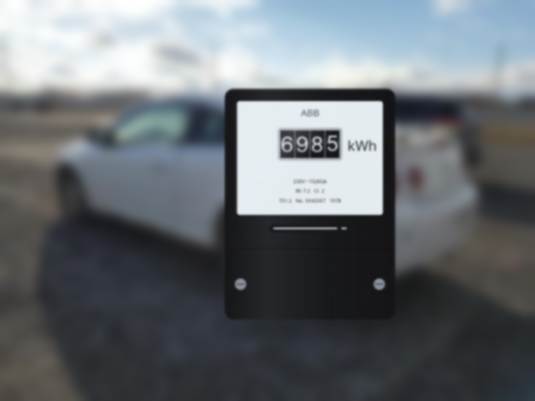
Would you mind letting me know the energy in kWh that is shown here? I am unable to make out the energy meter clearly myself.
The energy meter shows 6985 kWh
